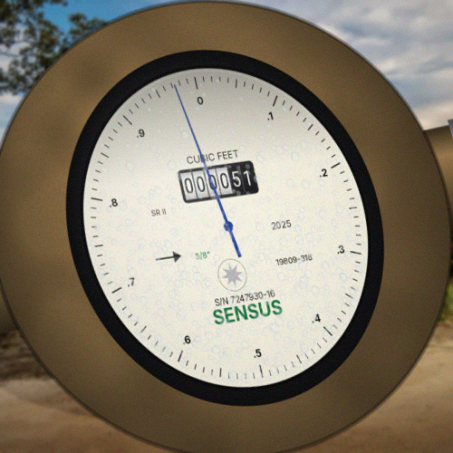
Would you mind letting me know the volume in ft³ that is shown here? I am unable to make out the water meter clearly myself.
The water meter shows 50.97 ft³
